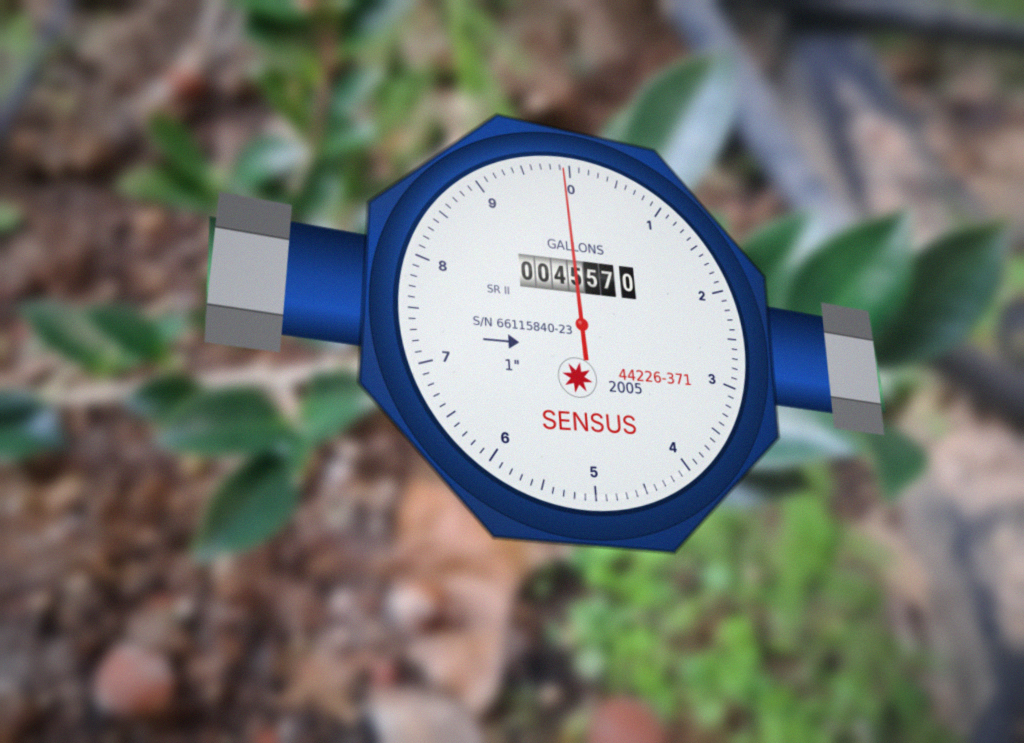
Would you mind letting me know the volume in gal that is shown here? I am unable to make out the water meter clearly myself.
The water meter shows 45569.9 gal
